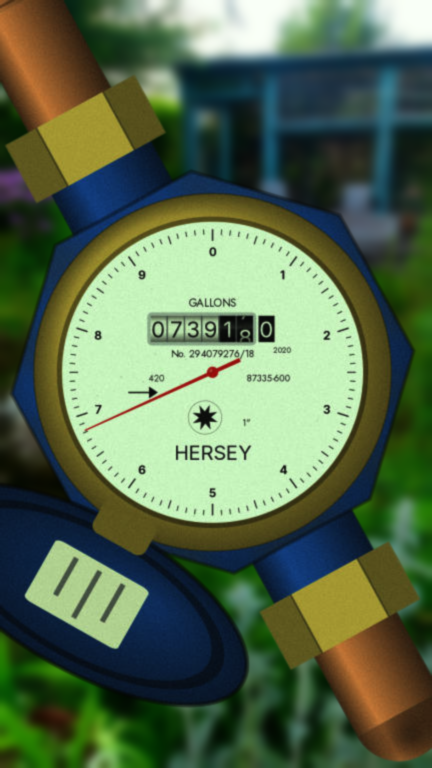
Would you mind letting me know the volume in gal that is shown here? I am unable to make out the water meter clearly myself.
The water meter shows 739176.8 gal
